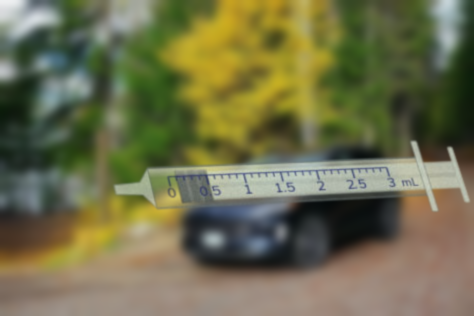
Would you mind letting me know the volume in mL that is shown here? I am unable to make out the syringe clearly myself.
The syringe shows 0.1 mL
